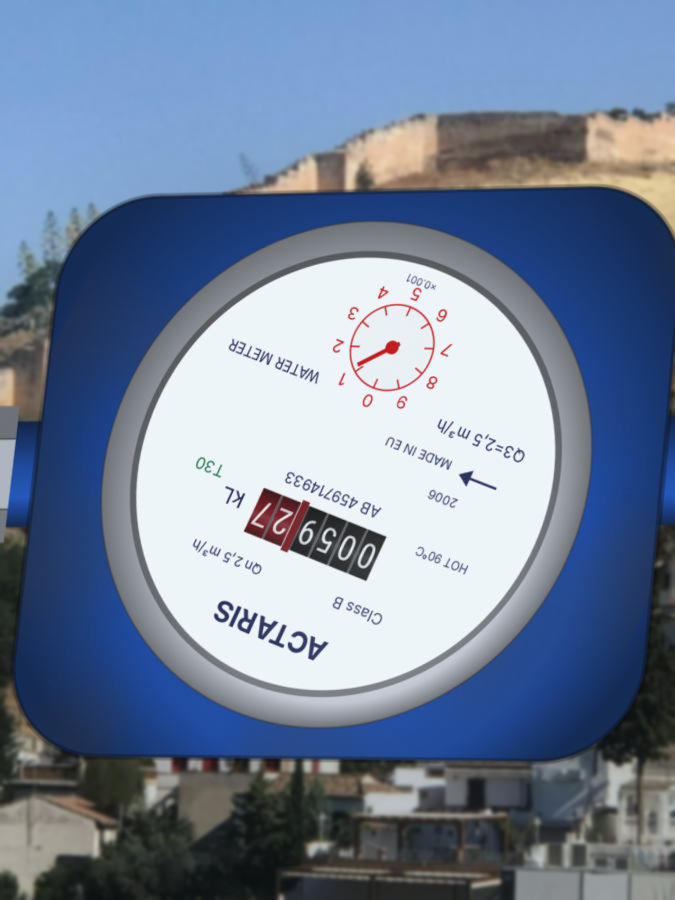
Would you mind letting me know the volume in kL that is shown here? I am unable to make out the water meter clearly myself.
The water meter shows 59.271 kL
